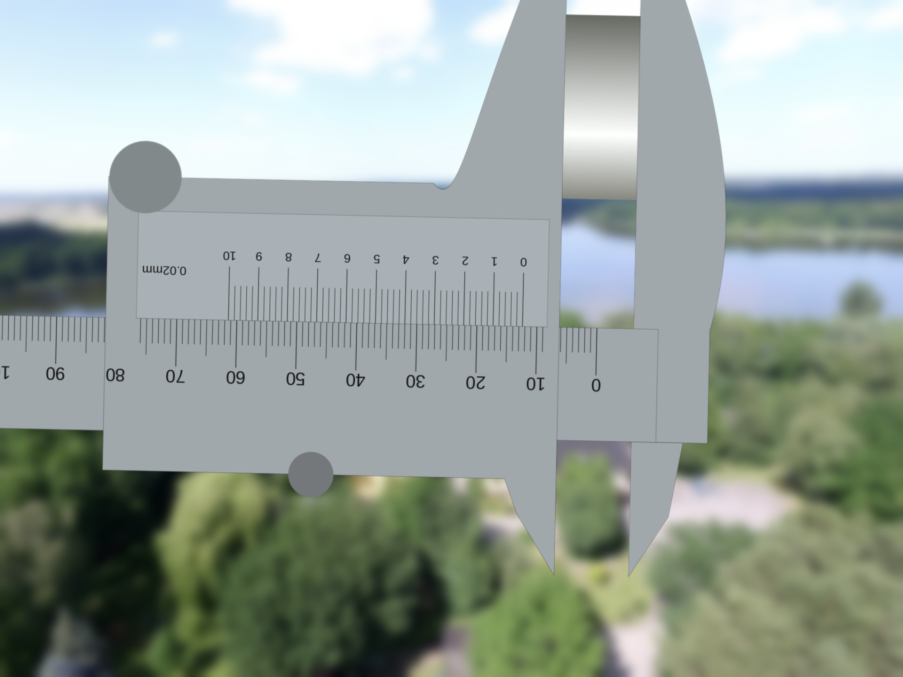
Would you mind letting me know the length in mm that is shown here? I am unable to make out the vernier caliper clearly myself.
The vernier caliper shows 12.4 mm
